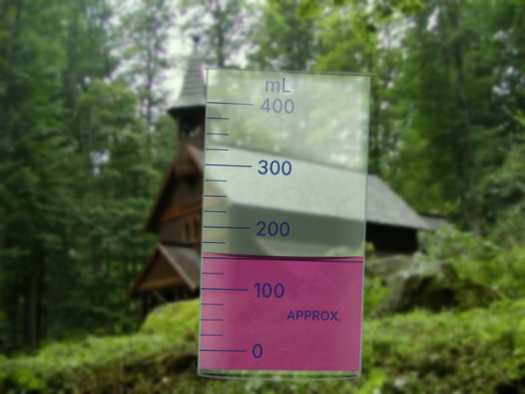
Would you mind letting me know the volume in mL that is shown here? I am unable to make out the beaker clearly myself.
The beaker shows 150 mL
